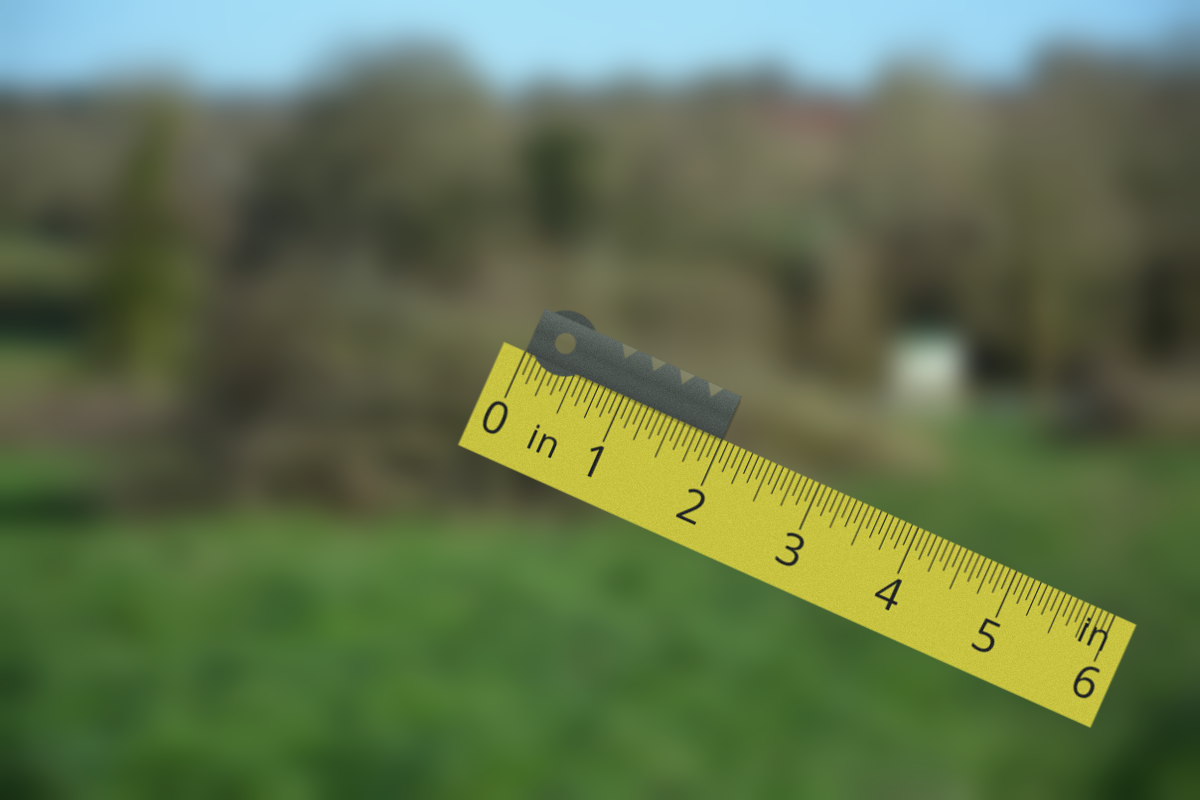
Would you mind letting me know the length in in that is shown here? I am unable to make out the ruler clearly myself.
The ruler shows 2 in
